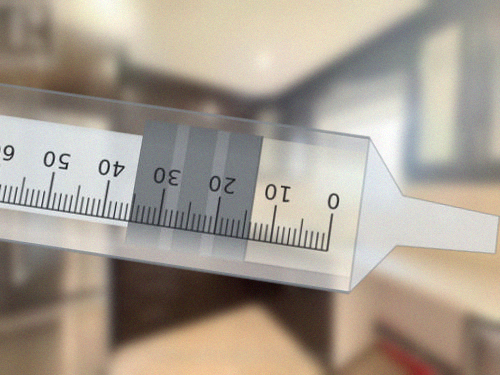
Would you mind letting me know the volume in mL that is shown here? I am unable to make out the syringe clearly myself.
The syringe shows 14 mL
